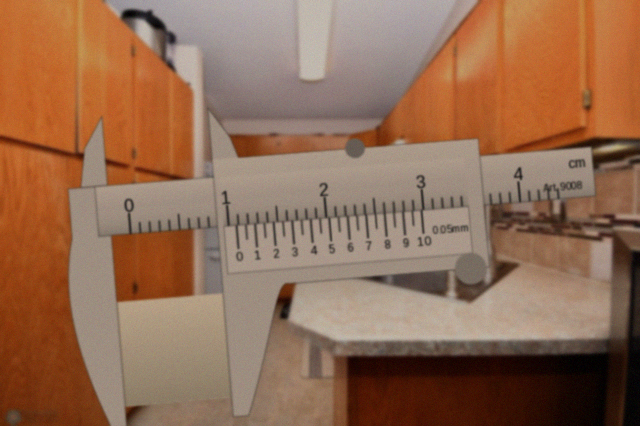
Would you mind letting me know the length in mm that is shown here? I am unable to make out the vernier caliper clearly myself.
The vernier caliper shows 10.8 mm
